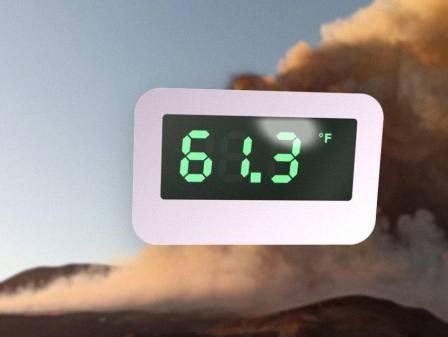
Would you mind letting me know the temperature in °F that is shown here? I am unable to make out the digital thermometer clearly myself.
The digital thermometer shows 61.3 °F
